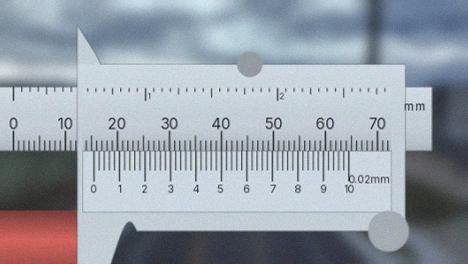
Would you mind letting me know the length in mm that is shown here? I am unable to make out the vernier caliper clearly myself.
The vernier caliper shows 15.5 mm
